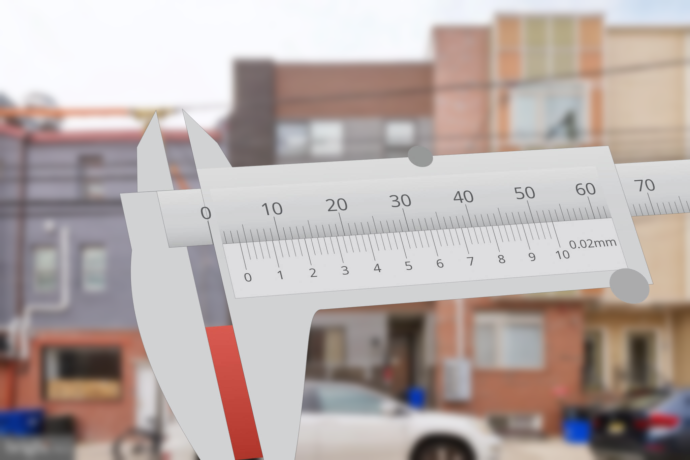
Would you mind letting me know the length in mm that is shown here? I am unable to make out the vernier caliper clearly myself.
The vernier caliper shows 4.0 mm
